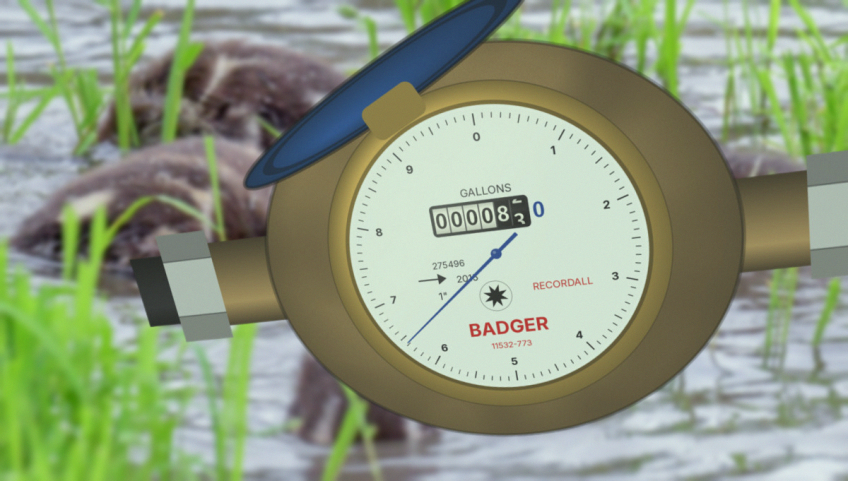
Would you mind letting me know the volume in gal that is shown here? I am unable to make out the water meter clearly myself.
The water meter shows 826.4 gal
